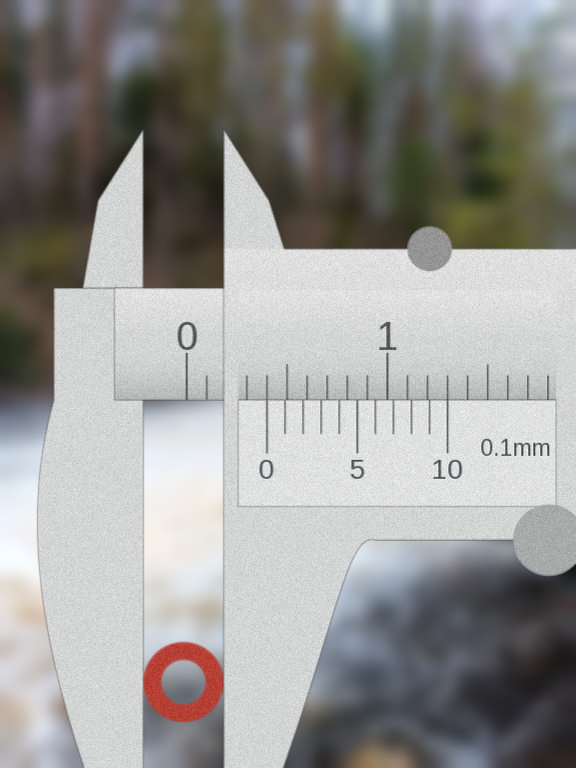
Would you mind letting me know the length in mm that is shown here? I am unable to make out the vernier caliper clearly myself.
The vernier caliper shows 4.0 mm
